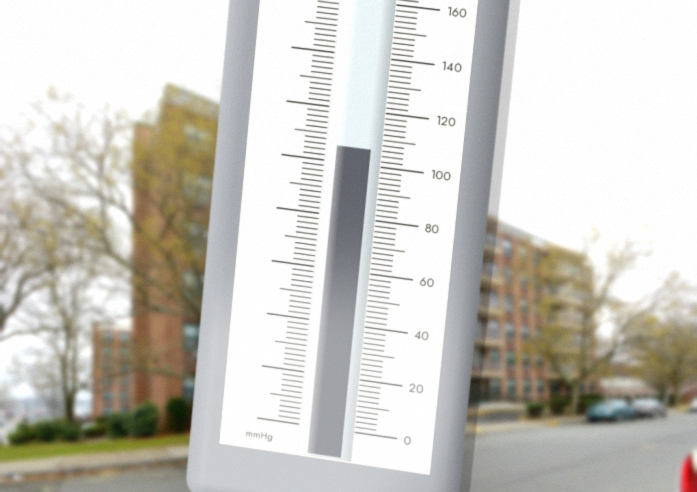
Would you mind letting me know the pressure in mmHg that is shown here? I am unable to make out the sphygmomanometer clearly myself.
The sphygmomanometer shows 106 mmHg
